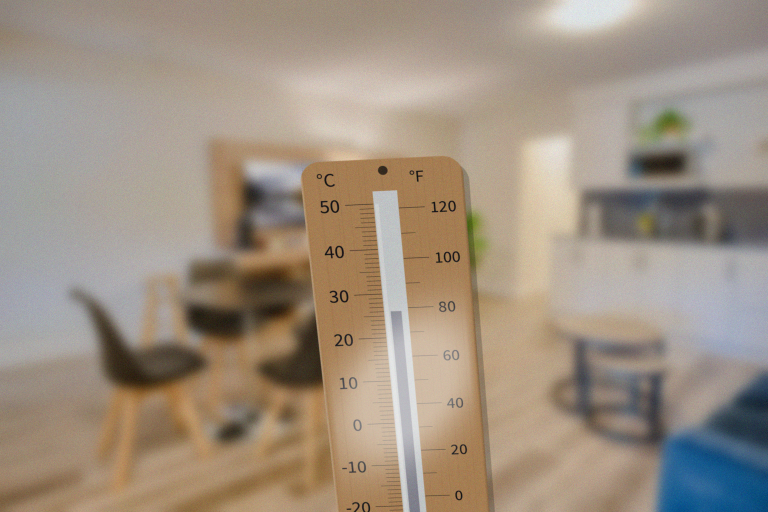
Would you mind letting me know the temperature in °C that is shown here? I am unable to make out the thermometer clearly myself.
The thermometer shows 26 °C
